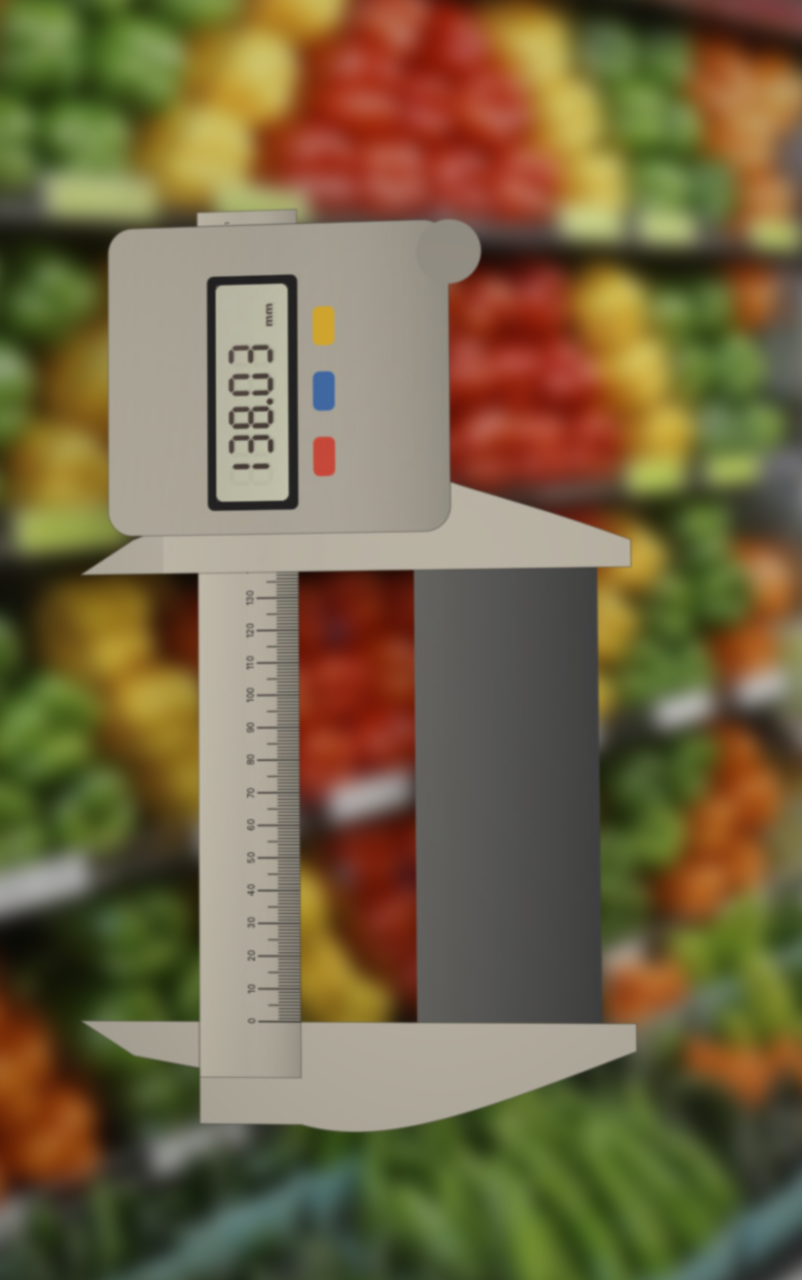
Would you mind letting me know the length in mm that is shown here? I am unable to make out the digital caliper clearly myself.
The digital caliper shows 138.03 mm
